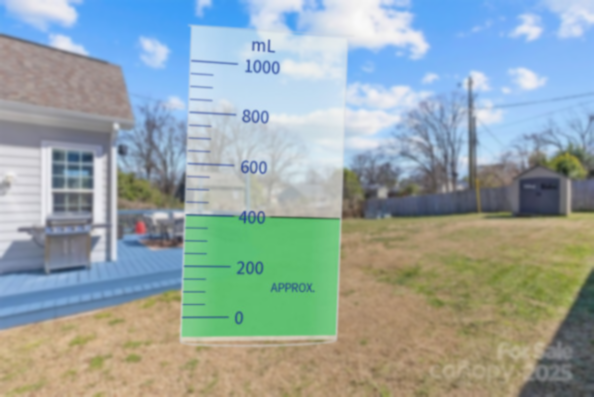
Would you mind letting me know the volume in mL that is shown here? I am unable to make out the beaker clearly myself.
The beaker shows 400 mL
